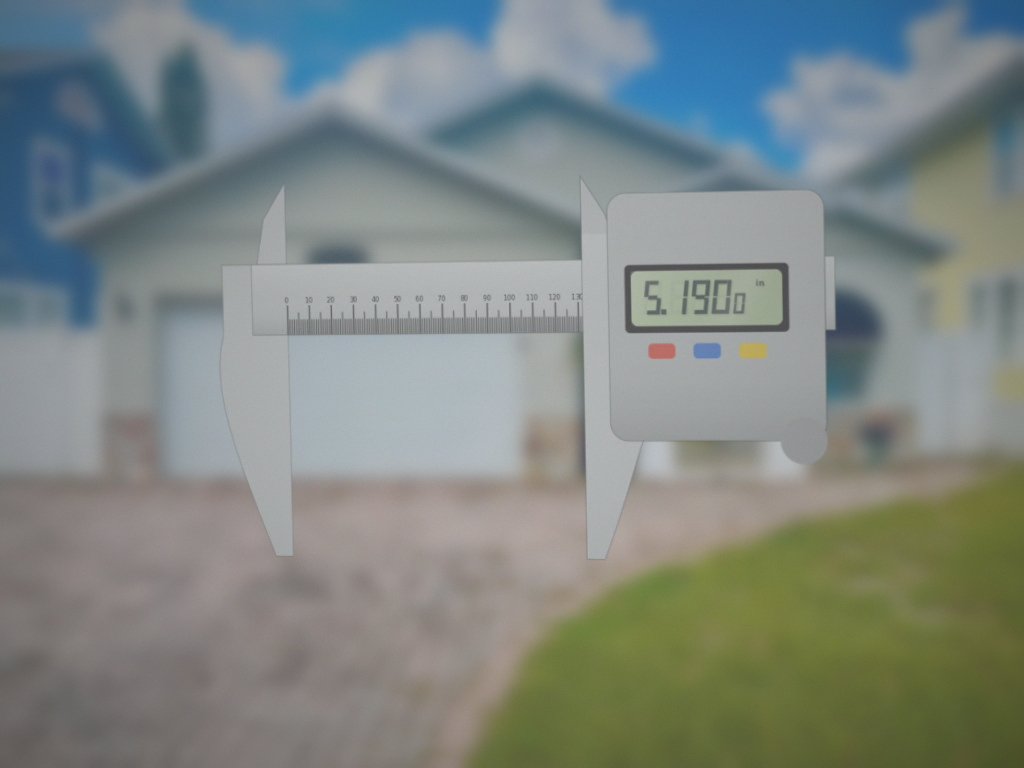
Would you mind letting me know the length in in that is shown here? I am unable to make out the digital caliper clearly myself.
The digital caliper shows 5.1900 in
